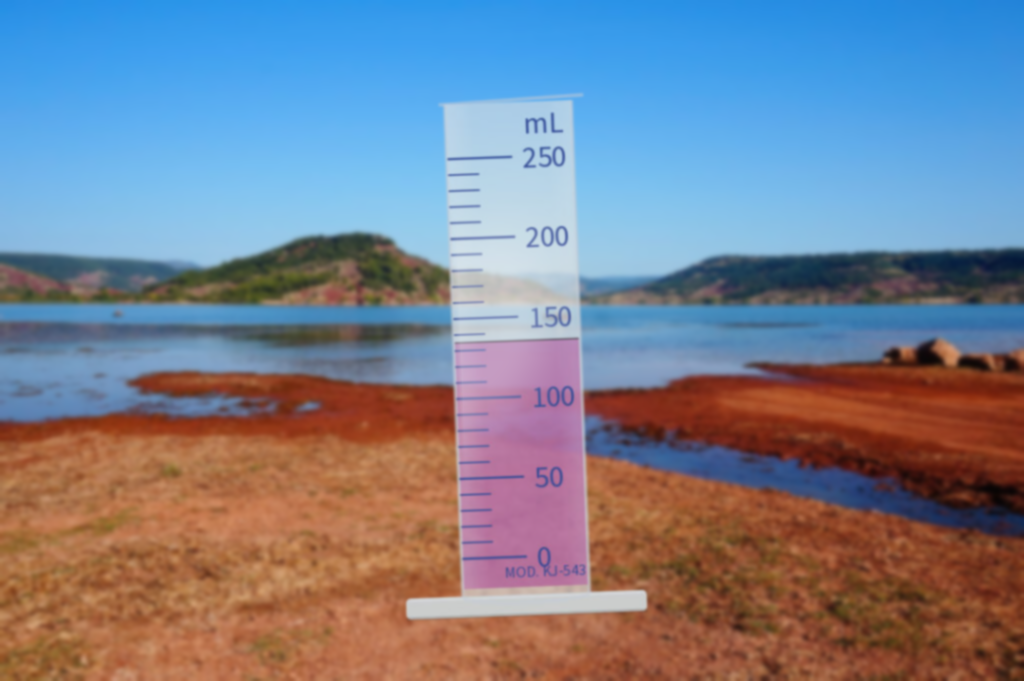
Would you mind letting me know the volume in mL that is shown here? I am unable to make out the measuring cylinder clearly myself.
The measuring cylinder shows 135 mL
